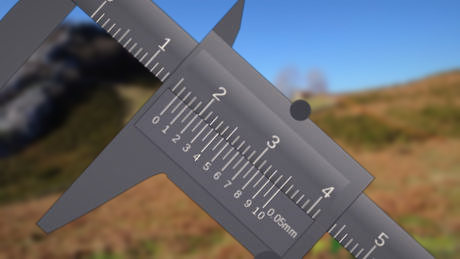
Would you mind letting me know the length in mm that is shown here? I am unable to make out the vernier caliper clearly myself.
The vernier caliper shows 16.0 mm
